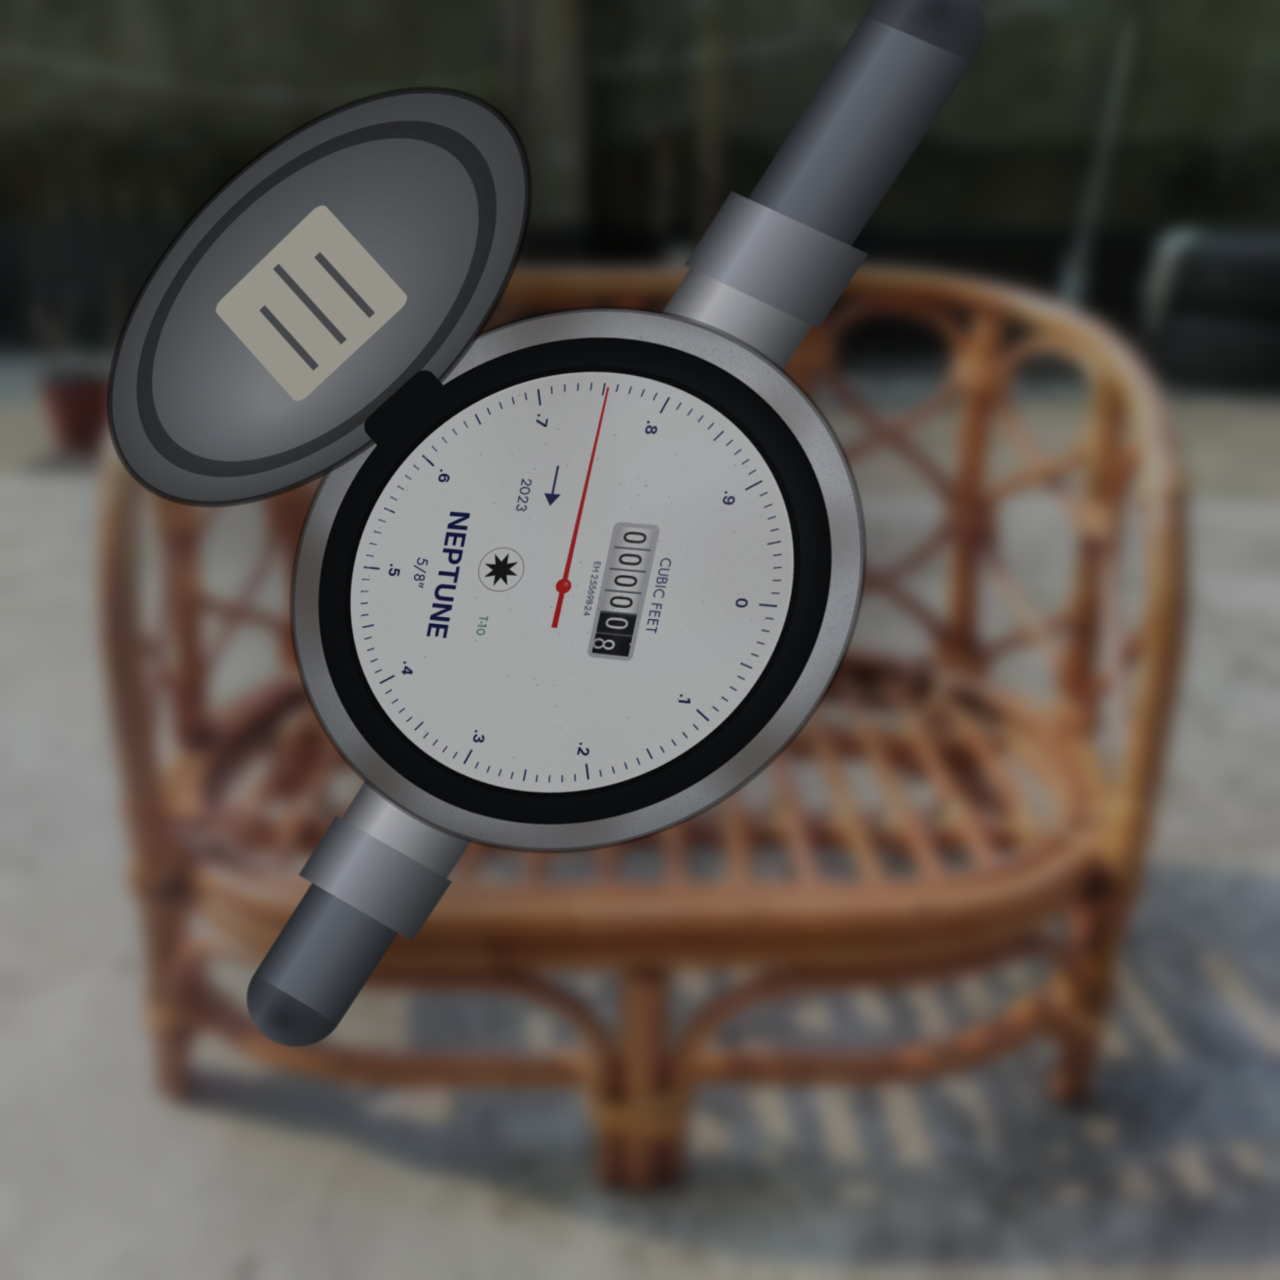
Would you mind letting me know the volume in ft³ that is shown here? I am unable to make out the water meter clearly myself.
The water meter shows 7.75 ft³
